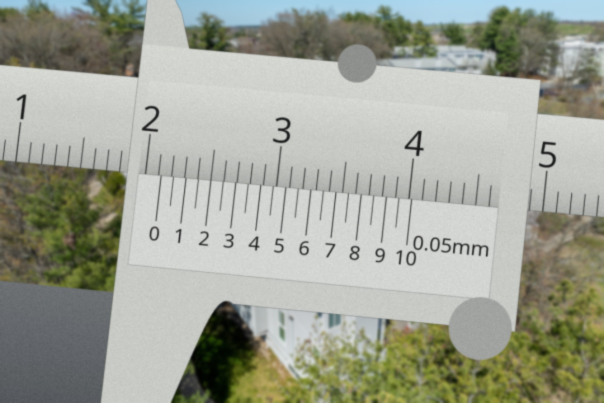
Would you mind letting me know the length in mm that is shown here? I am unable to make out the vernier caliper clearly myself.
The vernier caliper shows 21.2 mm
